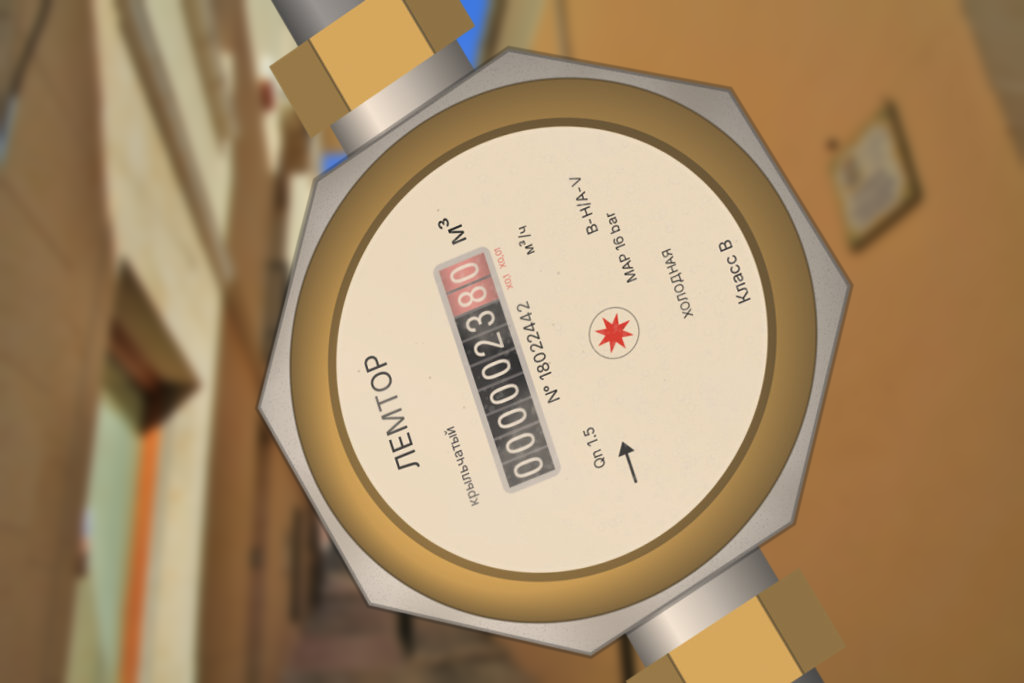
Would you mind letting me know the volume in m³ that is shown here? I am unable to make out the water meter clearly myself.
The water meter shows 23.80 m³
